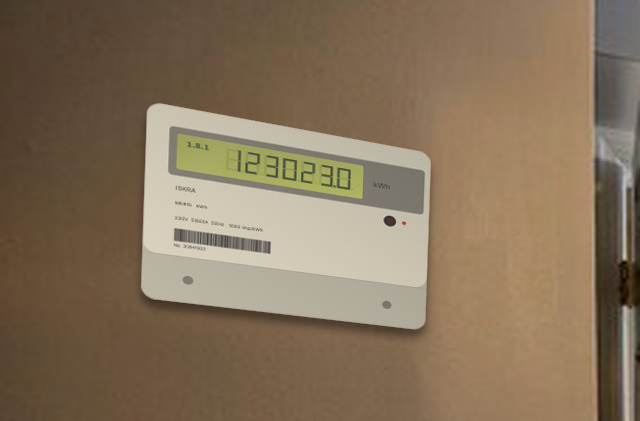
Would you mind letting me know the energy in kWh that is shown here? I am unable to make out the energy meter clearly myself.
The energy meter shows 123023.0 kWh
